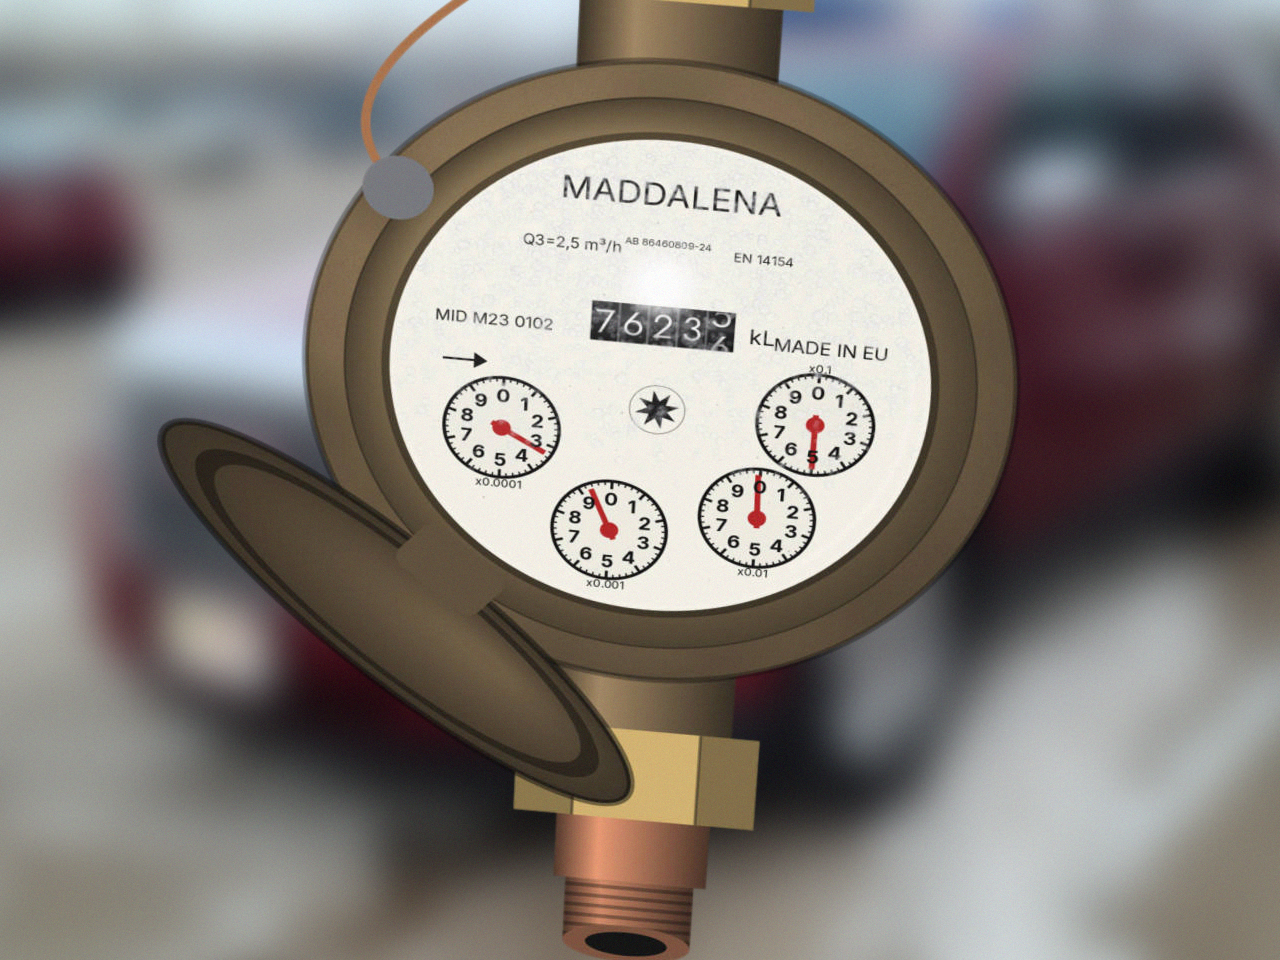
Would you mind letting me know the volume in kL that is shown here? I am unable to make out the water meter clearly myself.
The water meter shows 76235.4993 kL
